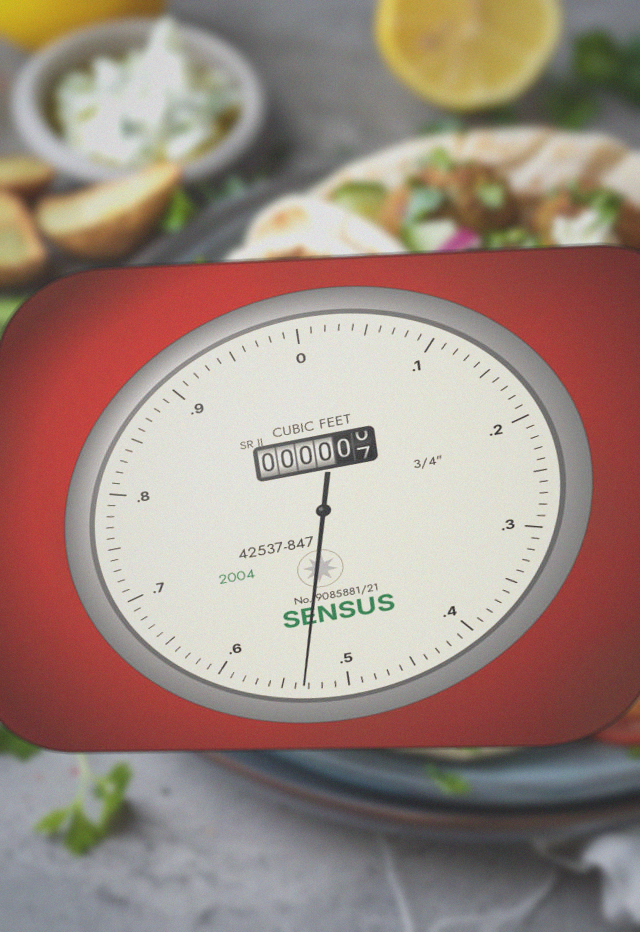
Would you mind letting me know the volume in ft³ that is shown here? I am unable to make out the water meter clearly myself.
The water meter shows 6.53 ft³
